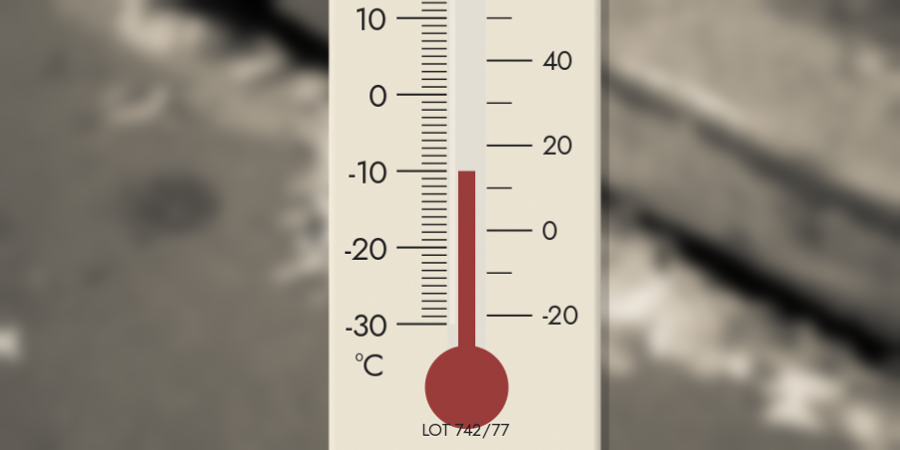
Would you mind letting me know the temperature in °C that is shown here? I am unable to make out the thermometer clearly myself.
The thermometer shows -10 °C
